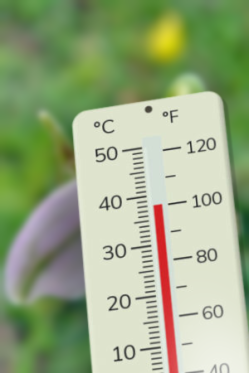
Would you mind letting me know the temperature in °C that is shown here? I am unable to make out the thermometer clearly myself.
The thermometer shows 38 °C
